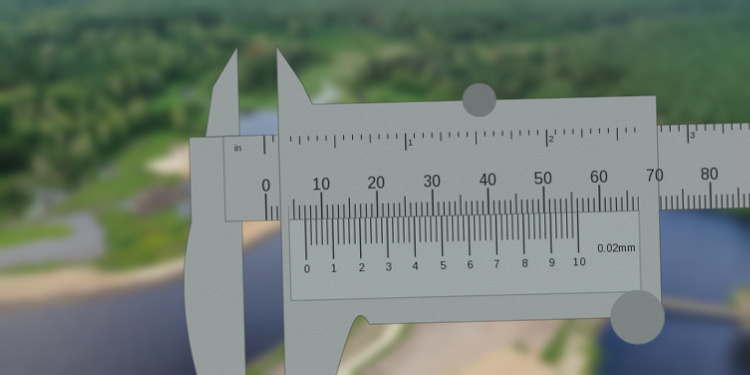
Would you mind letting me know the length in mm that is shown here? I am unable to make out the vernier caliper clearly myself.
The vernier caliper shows 7.0 mm
